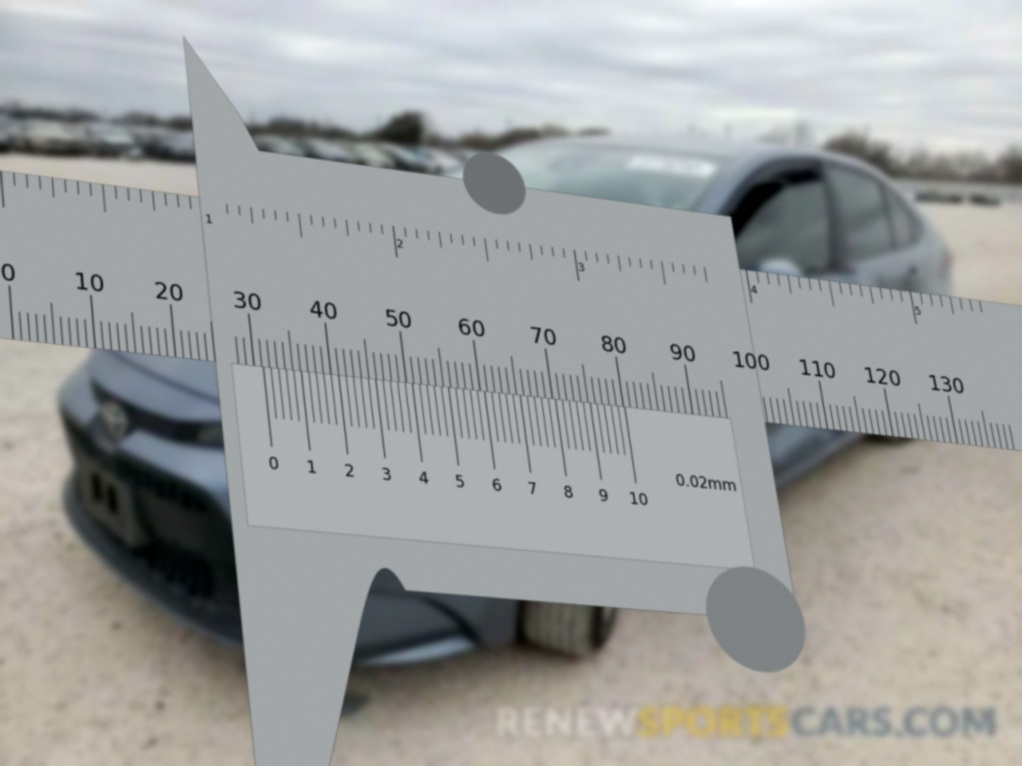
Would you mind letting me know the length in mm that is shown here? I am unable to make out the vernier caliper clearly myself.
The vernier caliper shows 31.2 mm
